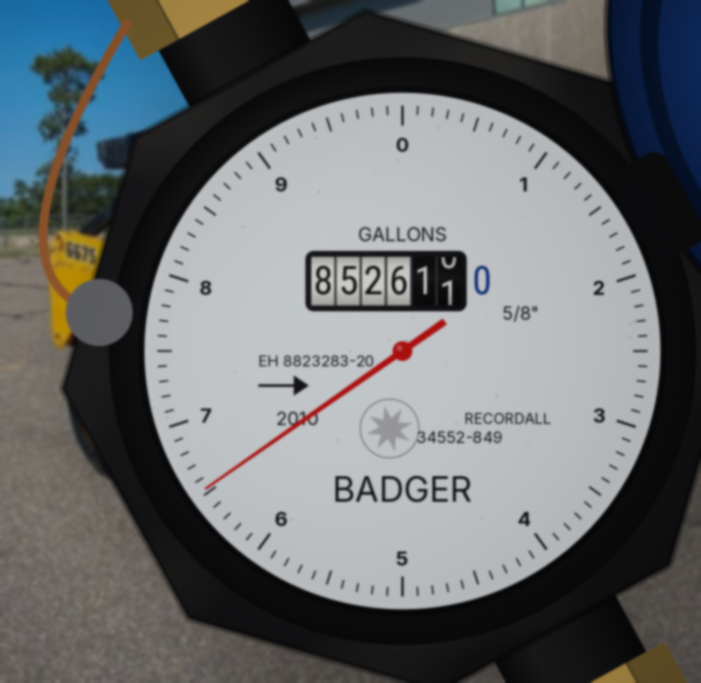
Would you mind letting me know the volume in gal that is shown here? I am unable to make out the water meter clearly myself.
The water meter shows 8526106.5 gal
